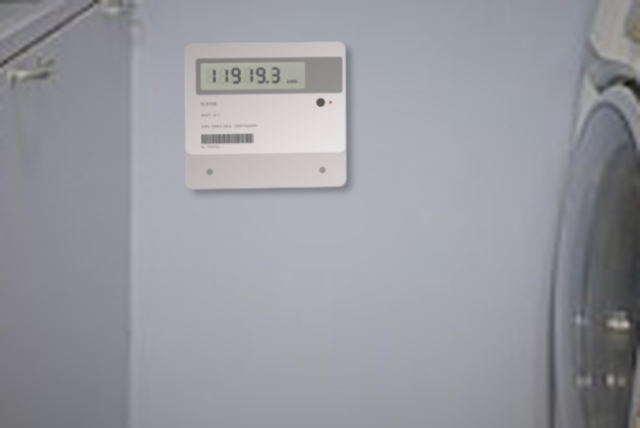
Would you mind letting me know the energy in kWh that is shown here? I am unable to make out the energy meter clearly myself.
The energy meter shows 11919.3 kWh
